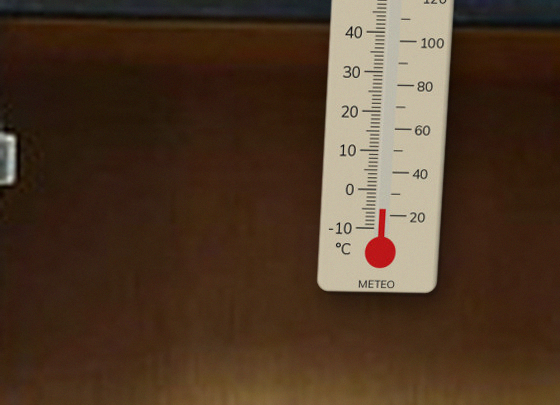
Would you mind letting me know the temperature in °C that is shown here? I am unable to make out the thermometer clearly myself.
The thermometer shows -5 °C
